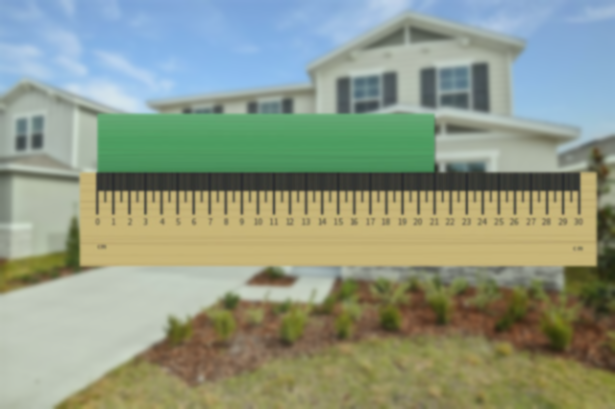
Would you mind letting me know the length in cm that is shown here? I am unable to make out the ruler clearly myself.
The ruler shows 21 cm
